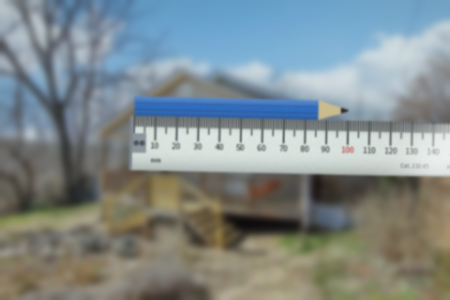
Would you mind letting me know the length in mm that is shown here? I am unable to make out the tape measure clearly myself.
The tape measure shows 100 mm
